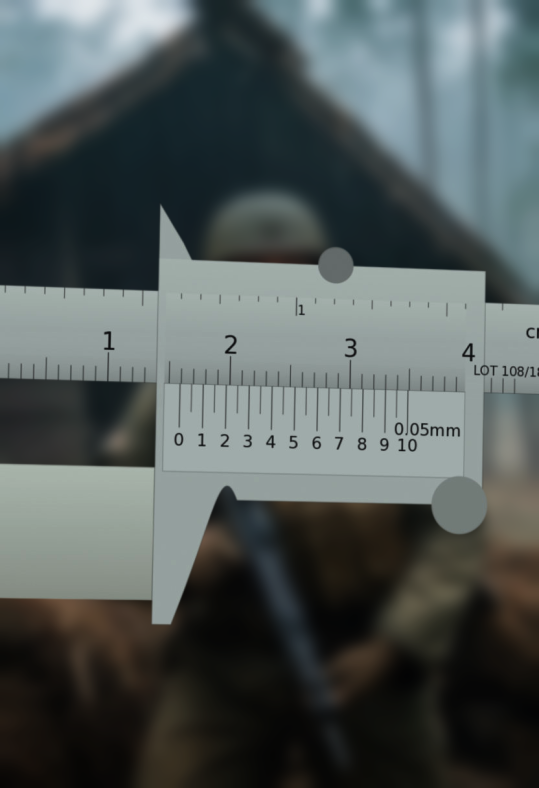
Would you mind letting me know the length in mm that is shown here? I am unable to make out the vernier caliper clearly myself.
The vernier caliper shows 15.9 mm
